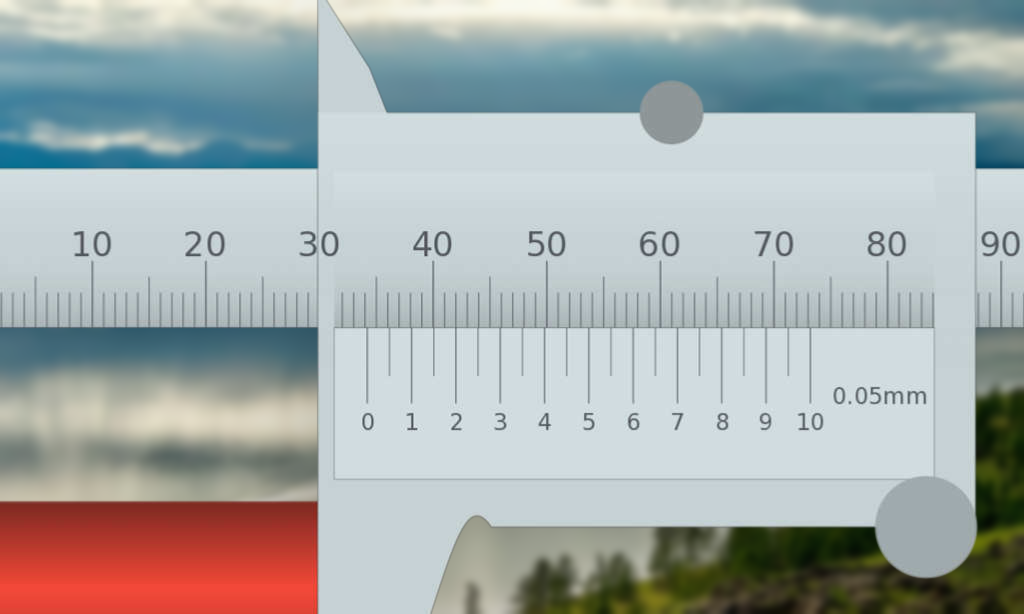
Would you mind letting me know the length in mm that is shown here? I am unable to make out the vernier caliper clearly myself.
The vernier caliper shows 34.2 mm
